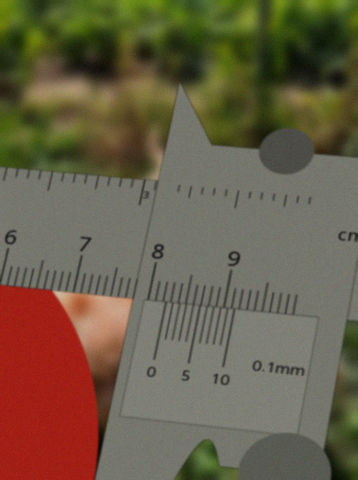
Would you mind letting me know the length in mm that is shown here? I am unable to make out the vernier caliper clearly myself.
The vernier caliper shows 82.4 mm
